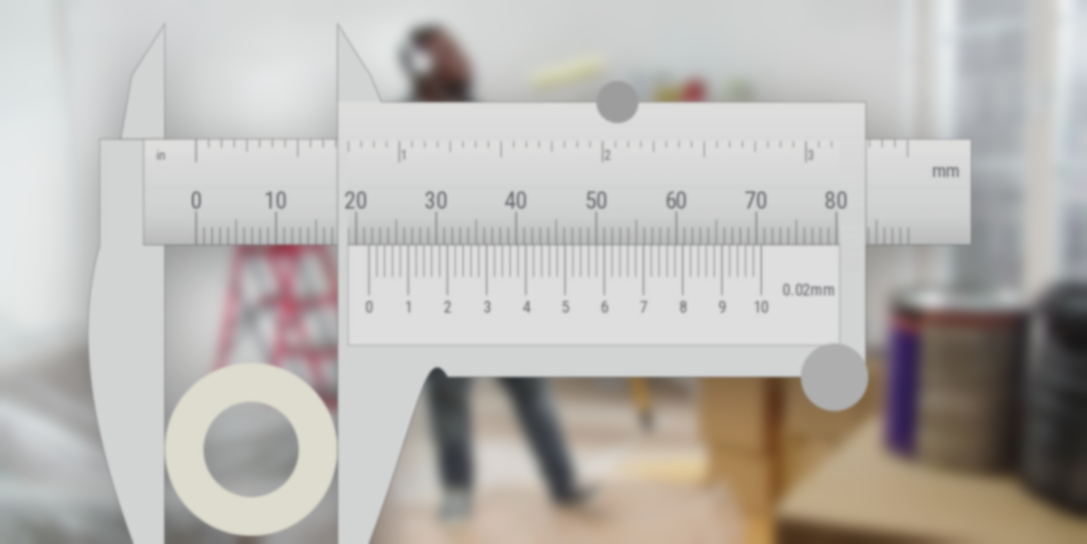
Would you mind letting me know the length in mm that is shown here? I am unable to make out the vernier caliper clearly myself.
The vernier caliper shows 21.6 mm
